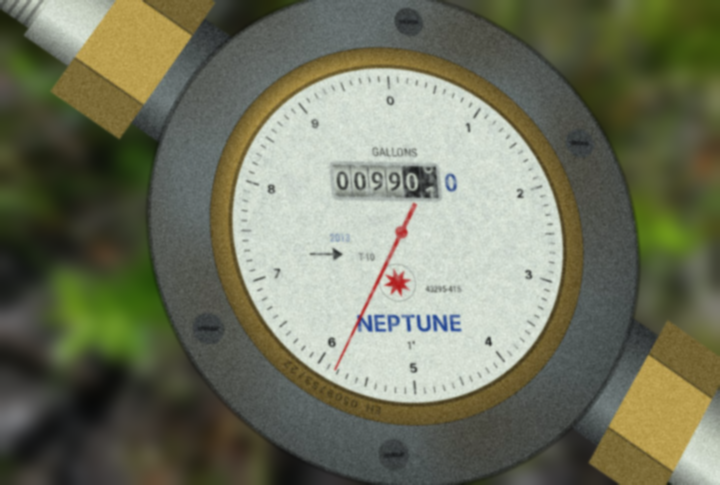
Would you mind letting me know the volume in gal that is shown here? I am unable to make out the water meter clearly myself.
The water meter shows 99005.8 gal
